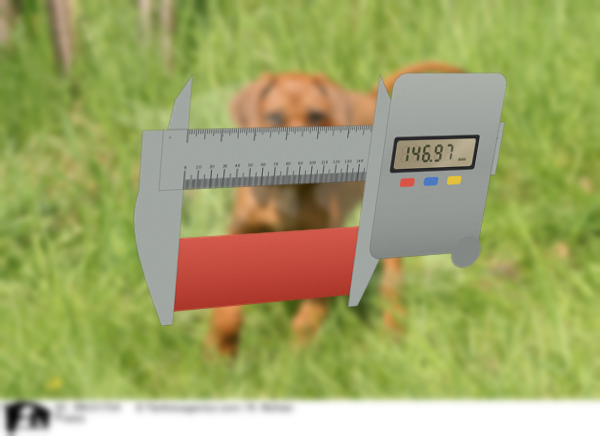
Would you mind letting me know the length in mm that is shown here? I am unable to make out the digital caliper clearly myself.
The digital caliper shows 146.97 mm
